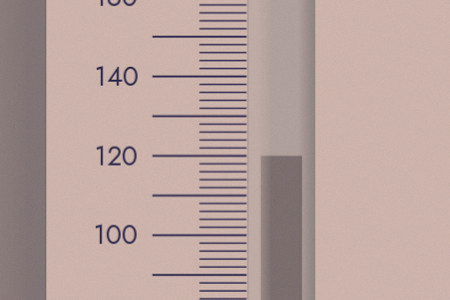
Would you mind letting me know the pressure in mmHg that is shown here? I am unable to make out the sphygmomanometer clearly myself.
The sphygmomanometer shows 120 mmHg
